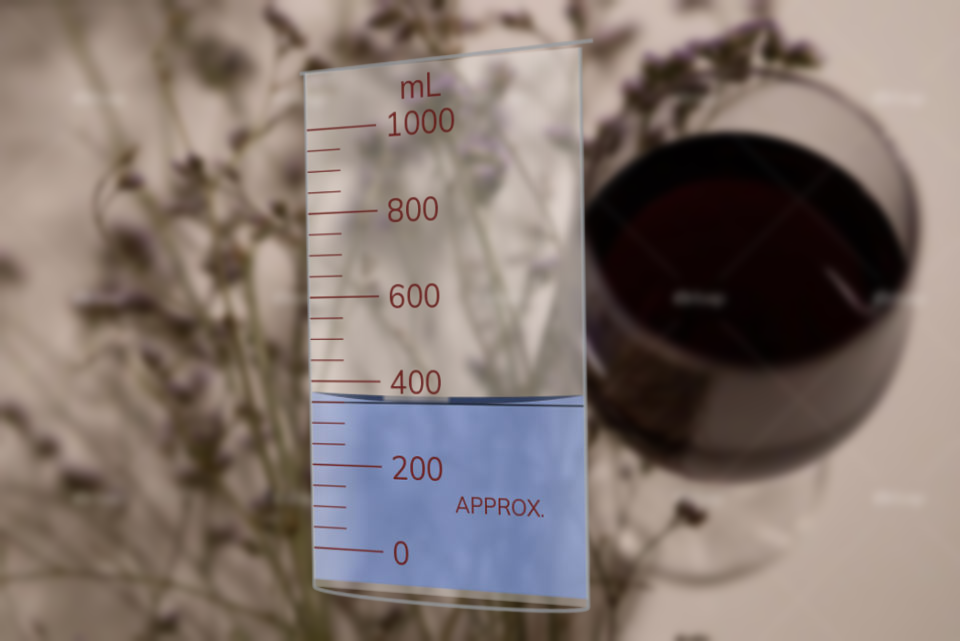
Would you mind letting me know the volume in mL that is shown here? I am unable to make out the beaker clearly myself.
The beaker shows 350 mL
